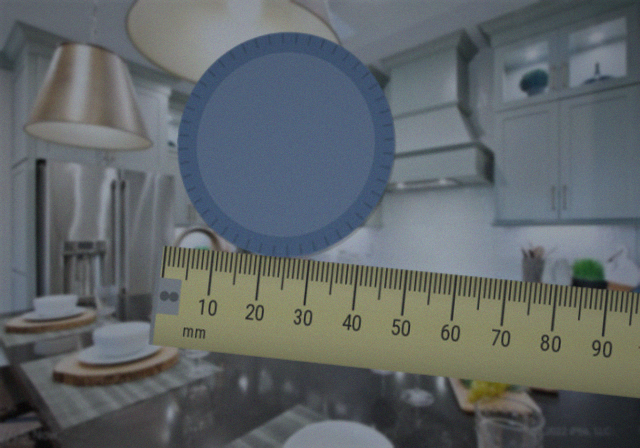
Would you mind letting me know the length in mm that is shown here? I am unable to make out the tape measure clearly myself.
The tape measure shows 45 mm
